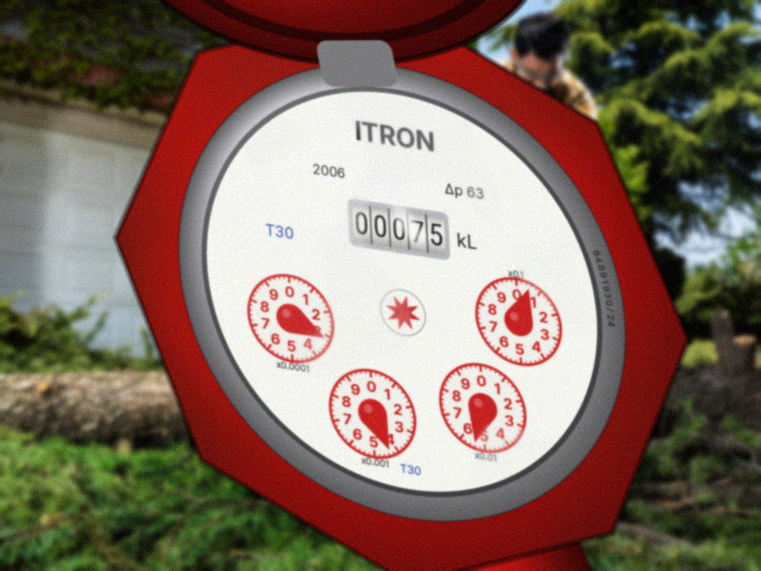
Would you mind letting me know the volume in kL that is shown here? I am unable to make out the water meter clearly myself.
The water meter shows 75.0543 kL
